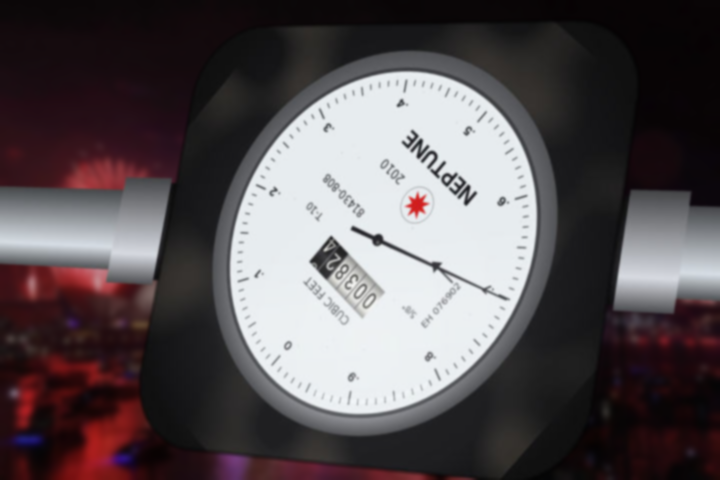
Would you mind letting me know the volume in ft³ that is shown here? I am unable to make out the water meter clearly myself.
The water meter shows 3823.70 ft³
